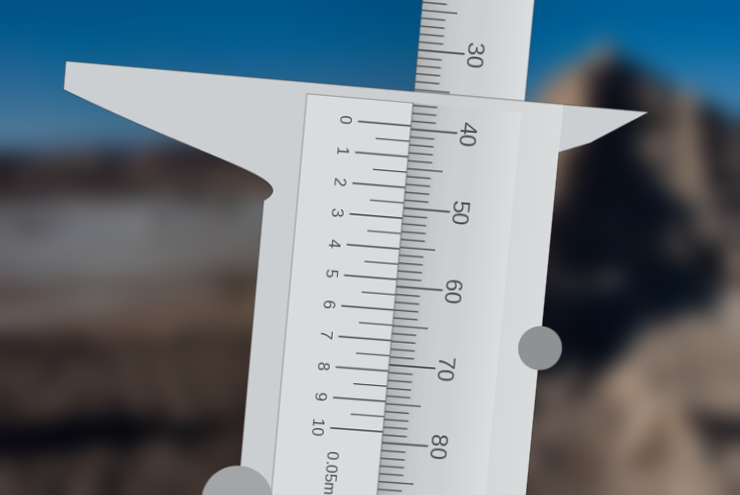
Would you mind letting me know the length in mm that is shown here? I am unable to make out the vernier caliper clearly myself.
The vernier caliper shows 39.6 mm
